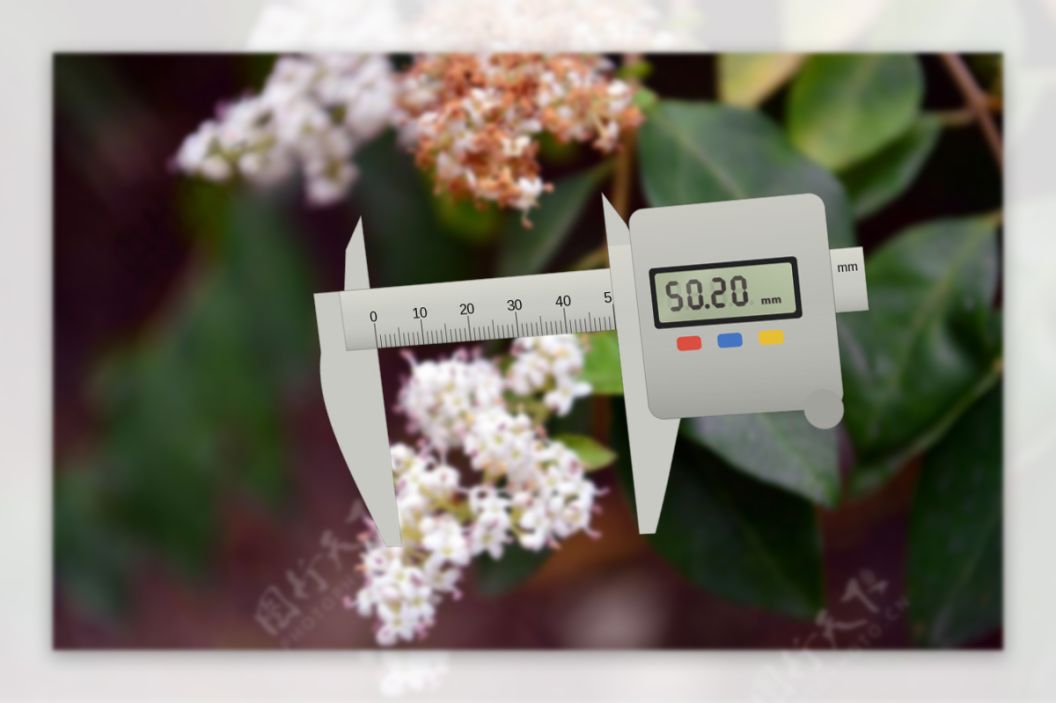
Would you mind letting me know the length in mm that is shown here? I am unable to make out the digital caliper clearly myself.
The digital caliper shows 50.20 mm
